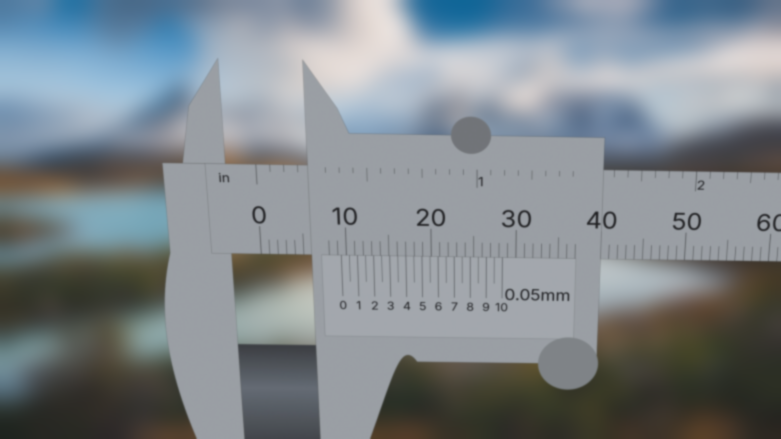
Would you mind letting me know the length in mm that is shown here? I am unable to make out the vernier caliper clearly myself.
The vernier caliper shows 9.4 mm
